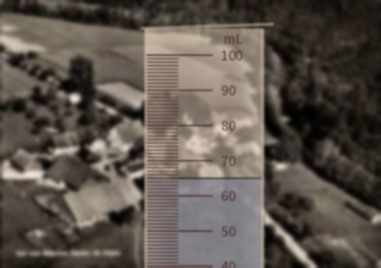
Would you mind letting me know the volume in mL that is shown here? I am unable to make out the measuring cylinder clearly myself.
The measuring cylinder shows 65 mL
